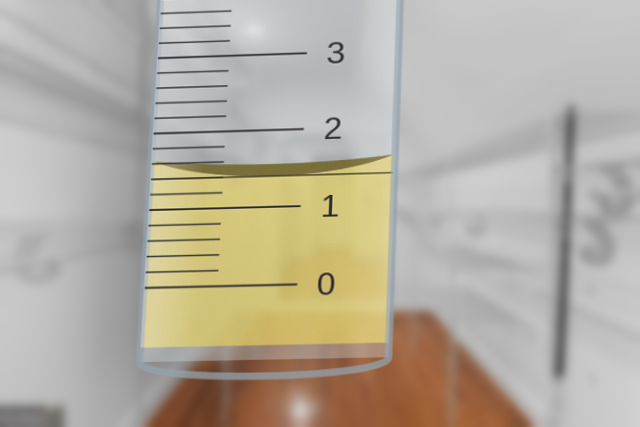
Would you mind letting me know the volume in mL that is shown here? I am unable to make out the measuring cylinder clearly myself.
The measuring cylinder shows 1.4 mL
